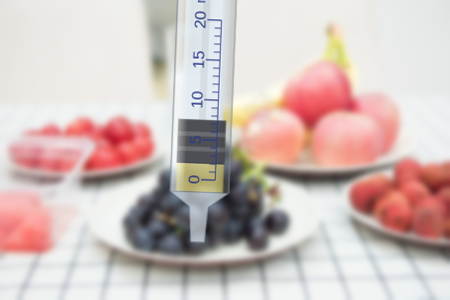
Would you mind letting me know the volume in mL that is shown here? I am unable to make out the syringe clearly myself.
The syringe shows 2 mL
